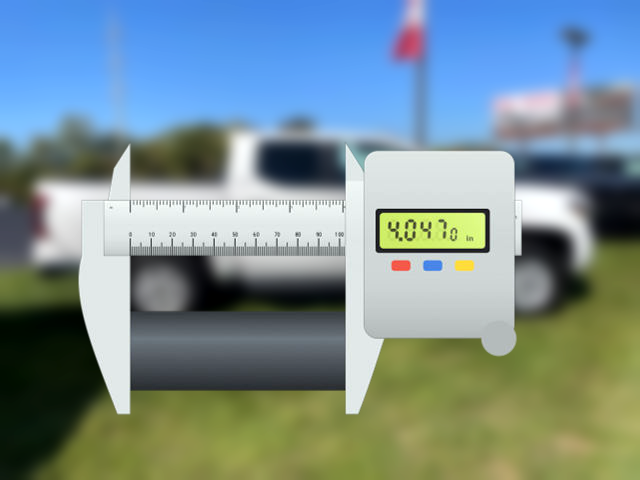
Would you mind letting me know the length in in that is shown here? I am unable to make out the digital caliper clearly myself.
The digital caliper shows 4.0470 in
